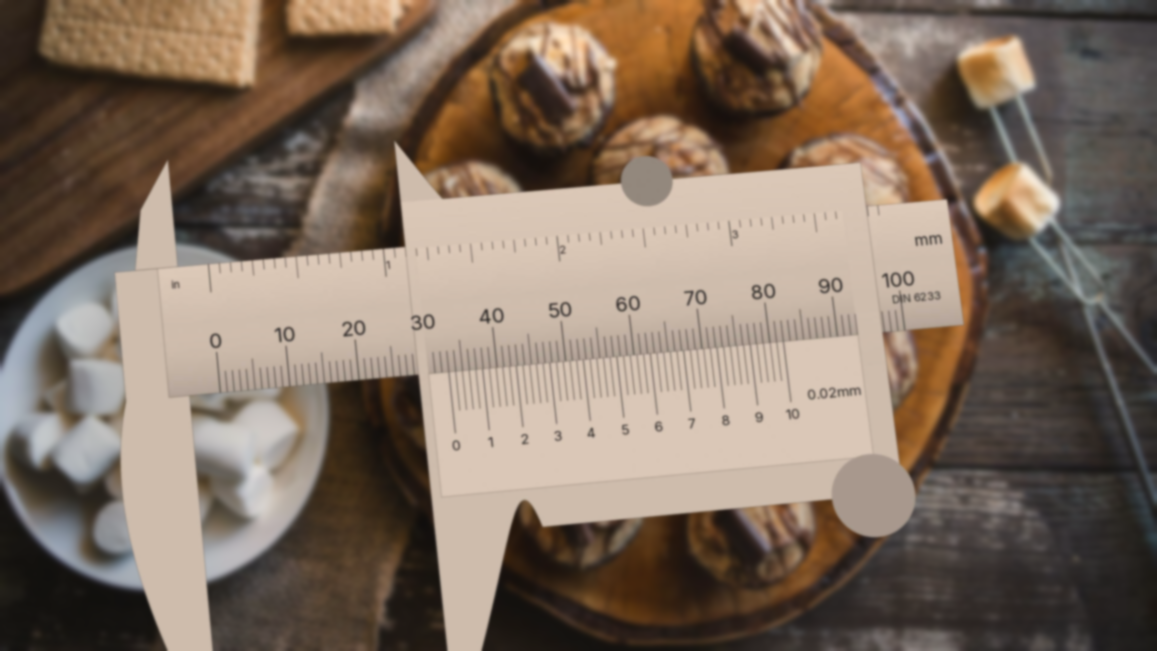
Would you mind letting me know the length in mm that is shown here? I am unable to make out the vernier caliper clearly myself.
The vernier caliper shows 33.0 mm
